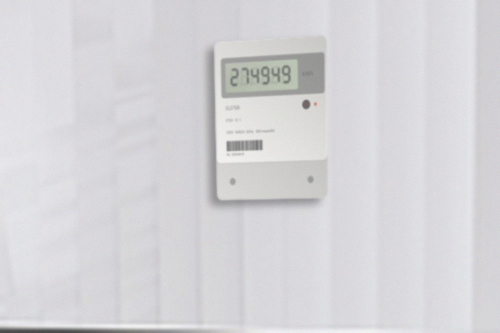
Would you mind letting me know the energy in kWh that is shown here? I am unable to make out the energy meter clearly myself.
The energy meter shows 274949 kWh
